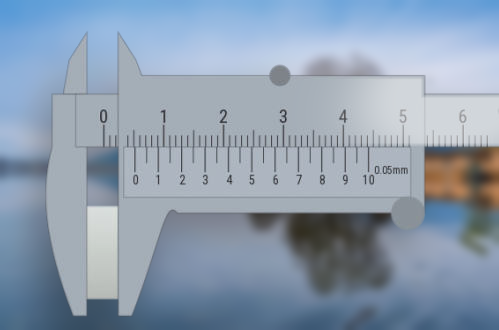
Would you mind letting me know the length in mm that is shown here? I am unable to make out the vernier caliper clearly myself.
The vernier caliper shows 5.2 mm
